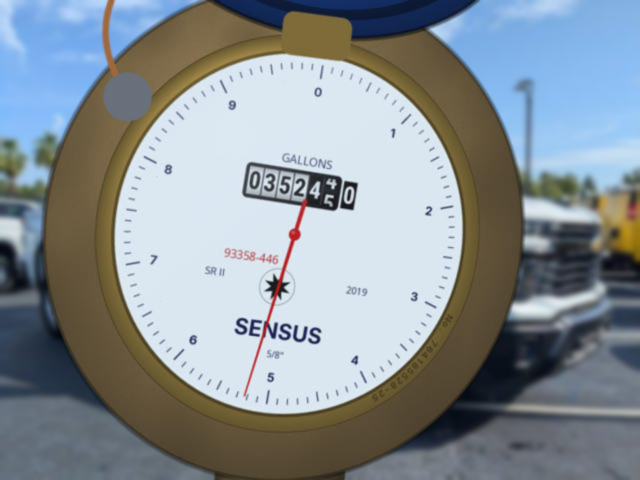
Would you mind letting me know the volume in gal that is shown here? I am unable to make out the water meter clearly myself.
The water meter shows 352445.2 gal
